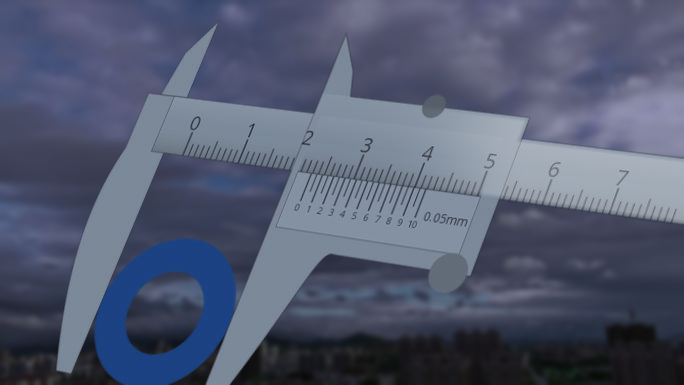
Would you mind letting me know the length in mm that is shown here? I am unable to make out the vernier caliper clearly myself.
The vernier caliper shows 22.8 mm
